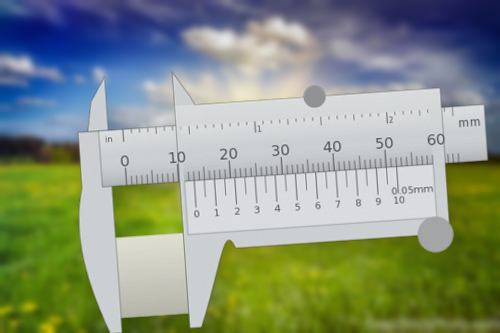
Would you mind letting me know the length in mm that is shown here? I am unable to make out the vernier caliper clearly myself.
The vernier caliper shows 13.0 mm
